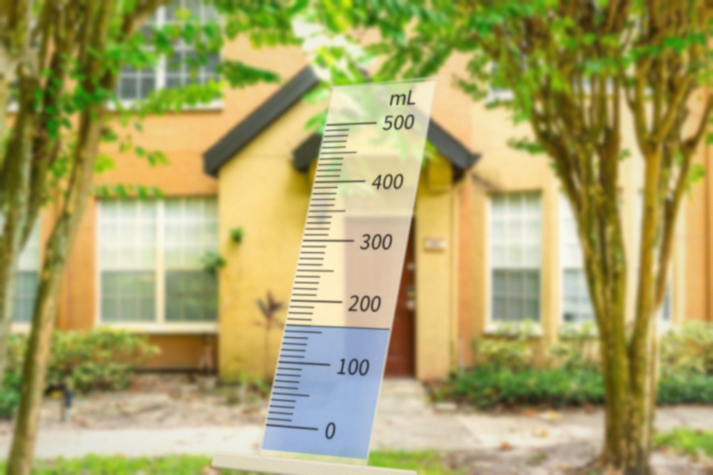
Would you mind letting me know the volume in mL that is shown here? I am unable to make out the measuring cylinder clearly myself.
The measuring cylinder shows 160 mL
